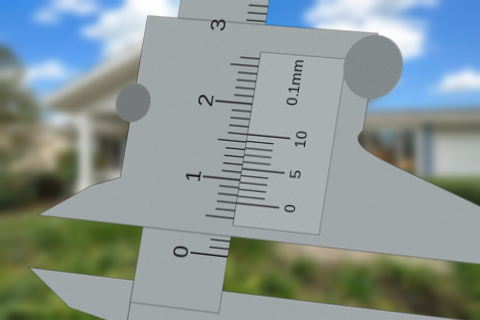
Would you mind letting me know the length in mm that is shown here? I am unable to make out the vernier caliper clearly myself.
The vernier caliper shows 7.0 mm
